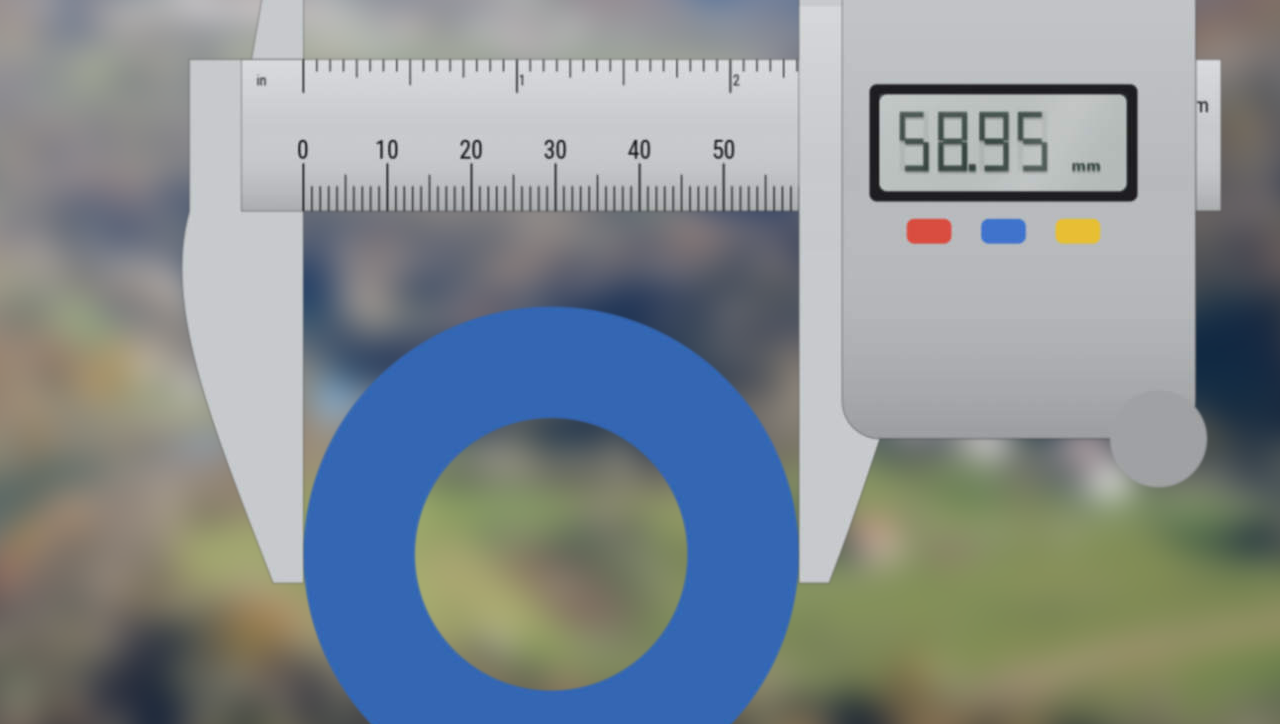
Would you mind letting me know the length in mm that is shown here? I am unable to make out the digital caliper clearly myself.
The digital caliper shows 58.95 mm
